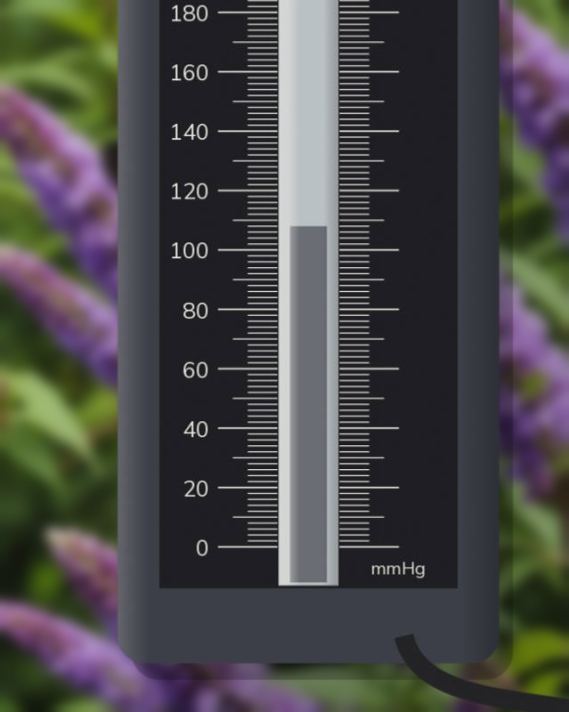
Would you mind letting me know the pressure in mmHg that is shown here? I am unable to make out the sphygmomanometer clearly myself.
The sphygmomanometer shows 108 mmHg
